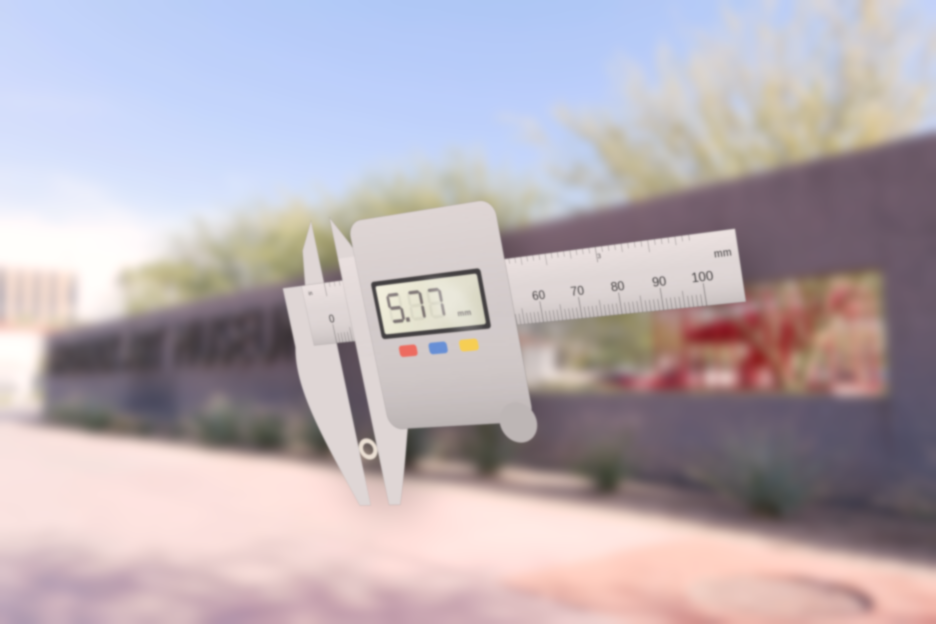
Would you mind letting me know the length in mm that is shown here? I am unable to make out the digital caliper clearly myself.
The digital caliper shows 5.77 mm
